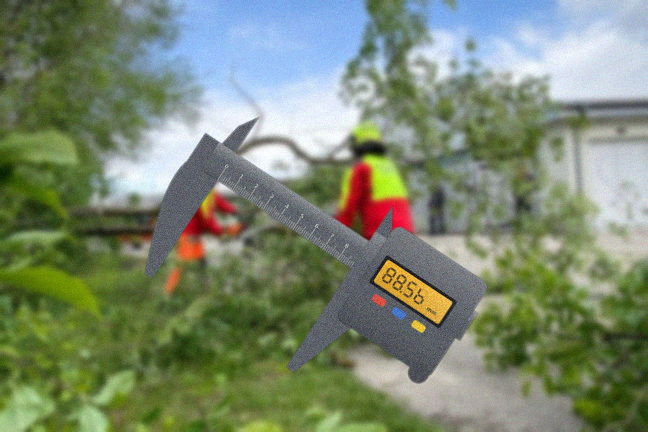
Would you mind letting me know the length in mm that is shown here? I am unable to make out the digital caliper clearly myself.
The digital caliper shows 88.56 mm
